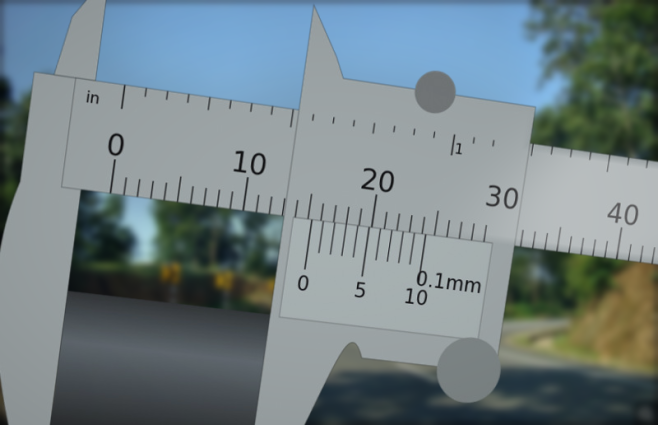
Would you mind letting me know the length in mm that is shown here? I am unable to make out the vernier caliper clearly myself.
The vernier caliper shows 15.3 mm
